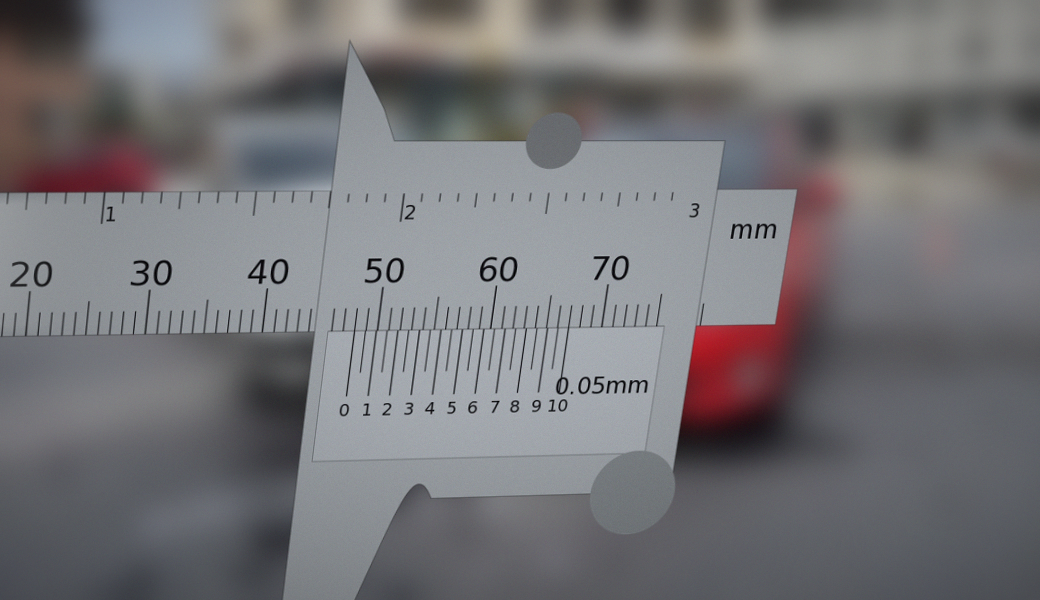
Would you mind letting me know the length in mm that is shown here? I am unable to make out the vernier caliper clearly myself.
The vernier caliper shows 48.0 mm
